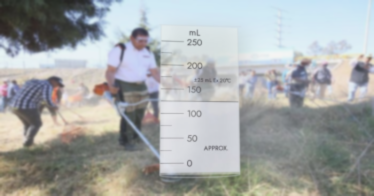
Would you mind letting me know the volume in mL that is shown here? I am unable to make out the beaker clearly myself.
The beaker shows 125 mL
